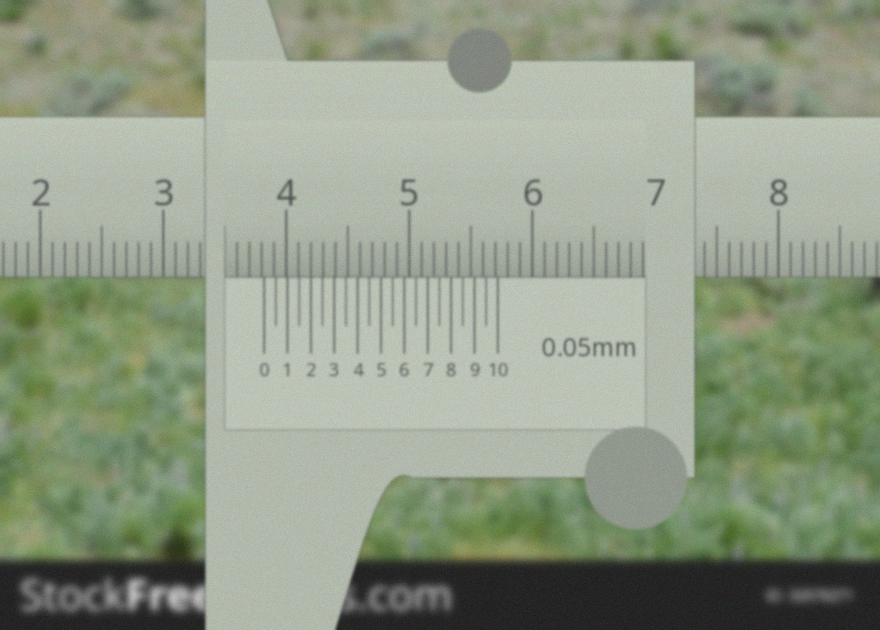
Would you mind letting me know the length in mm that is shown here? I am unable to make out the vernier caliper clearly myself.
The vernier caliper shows 38.2 mm
